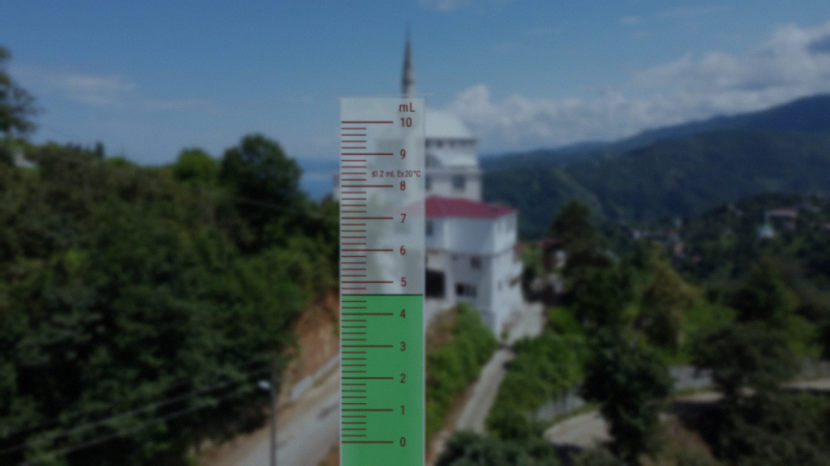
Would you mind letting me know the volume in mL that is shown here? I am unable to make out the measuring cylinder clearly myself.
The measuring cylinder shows 4.6 mL
